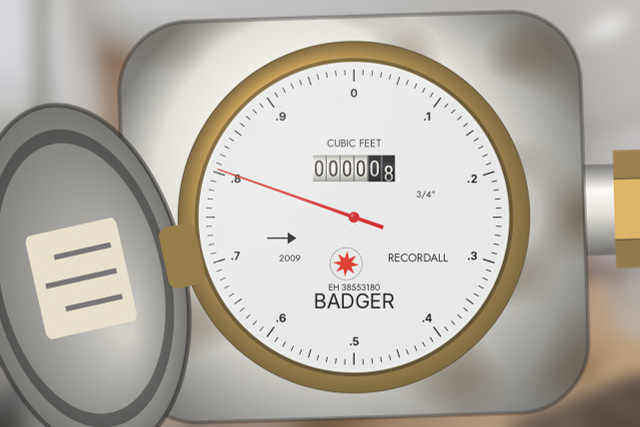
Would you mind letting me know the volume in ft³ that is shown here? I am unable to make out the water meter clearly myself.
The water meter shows 7.80 ft³
